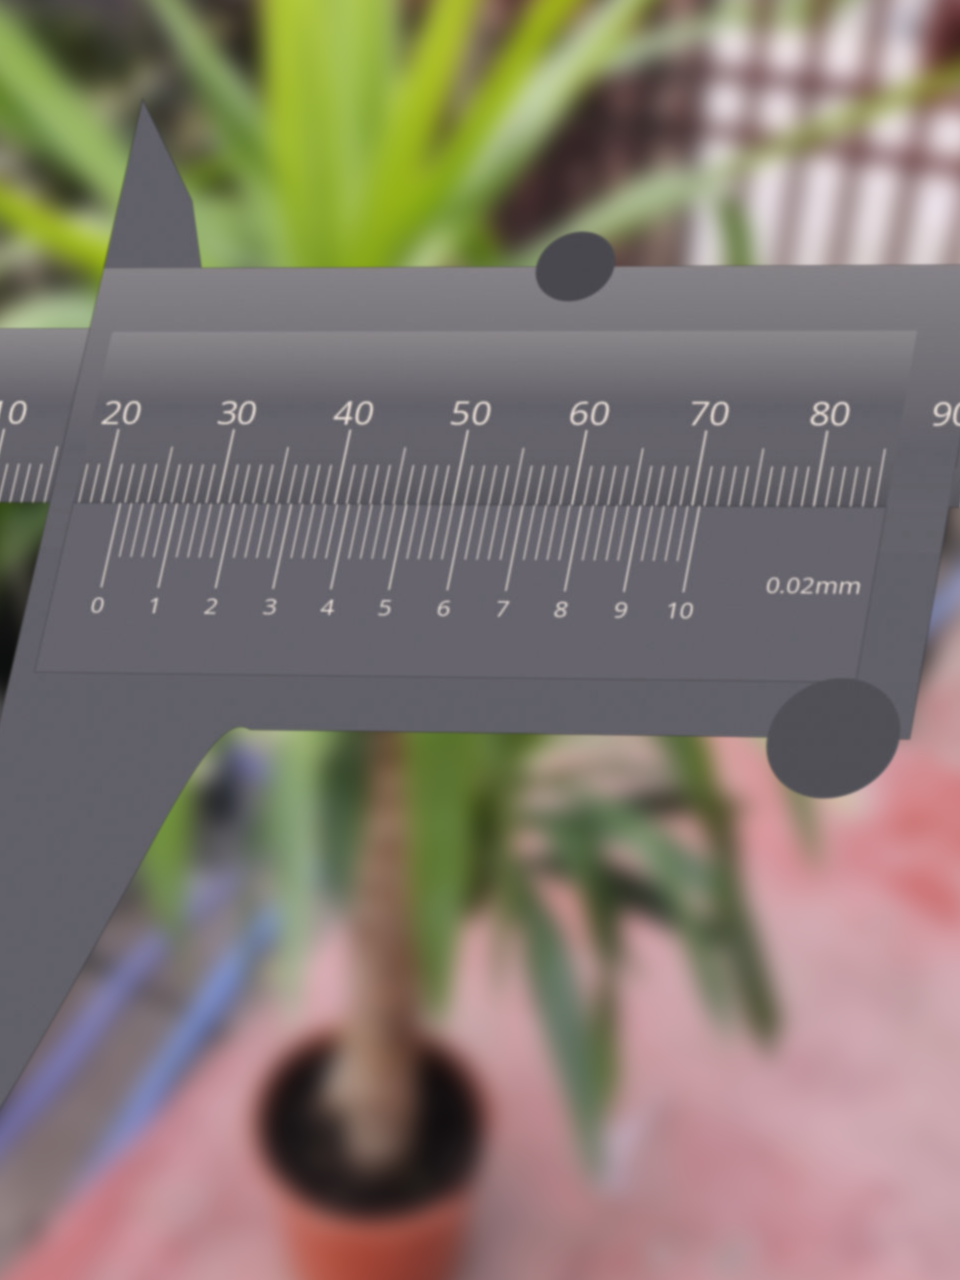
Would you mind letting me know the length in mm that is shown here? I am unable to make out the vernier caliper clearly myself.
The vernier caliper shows 21.6 mm
